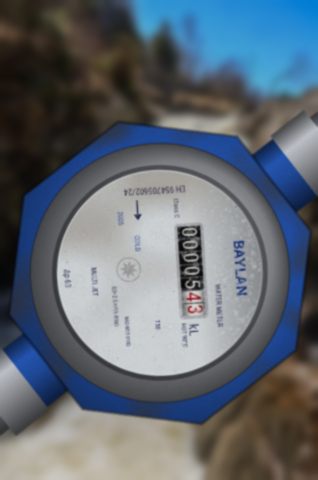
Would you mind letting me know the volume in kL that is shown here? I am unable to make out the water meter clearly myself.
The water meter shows 5.43 kL
